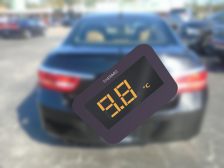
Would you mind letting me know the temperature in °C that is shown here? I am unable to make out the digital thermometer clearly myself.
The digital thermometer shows 9.8 °C
